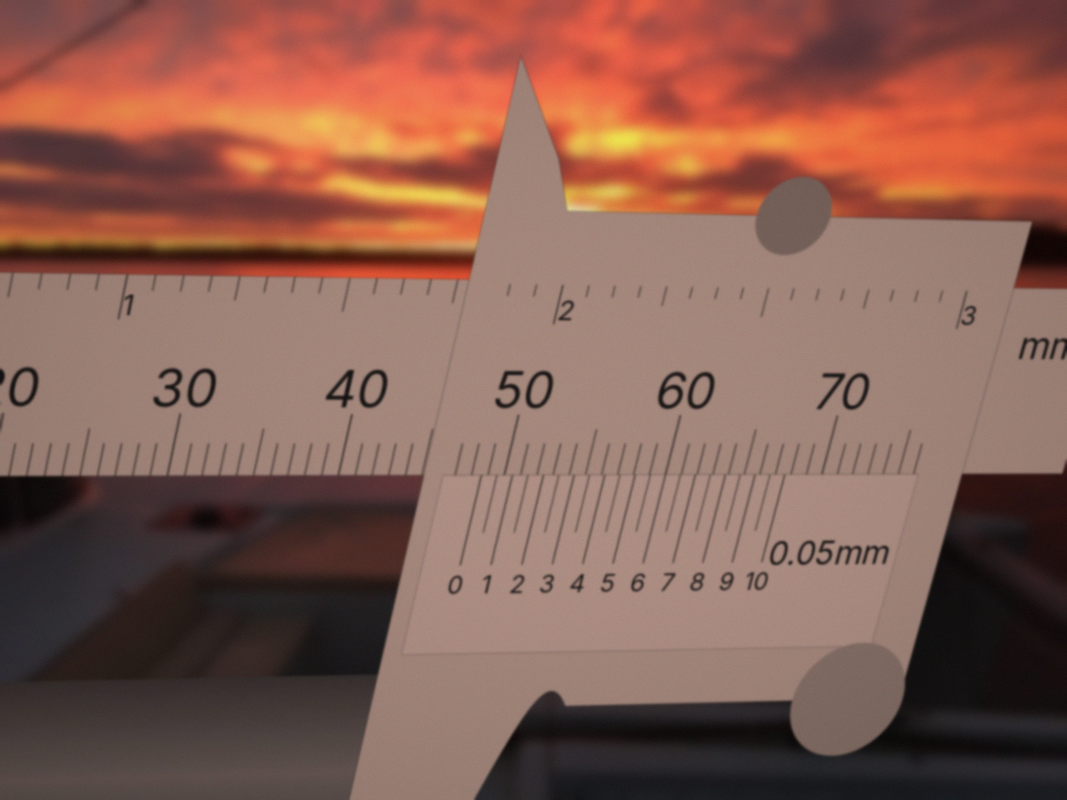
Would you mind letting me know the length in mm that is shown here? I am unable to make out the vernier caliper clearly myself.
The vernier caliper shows 48.6 mm
